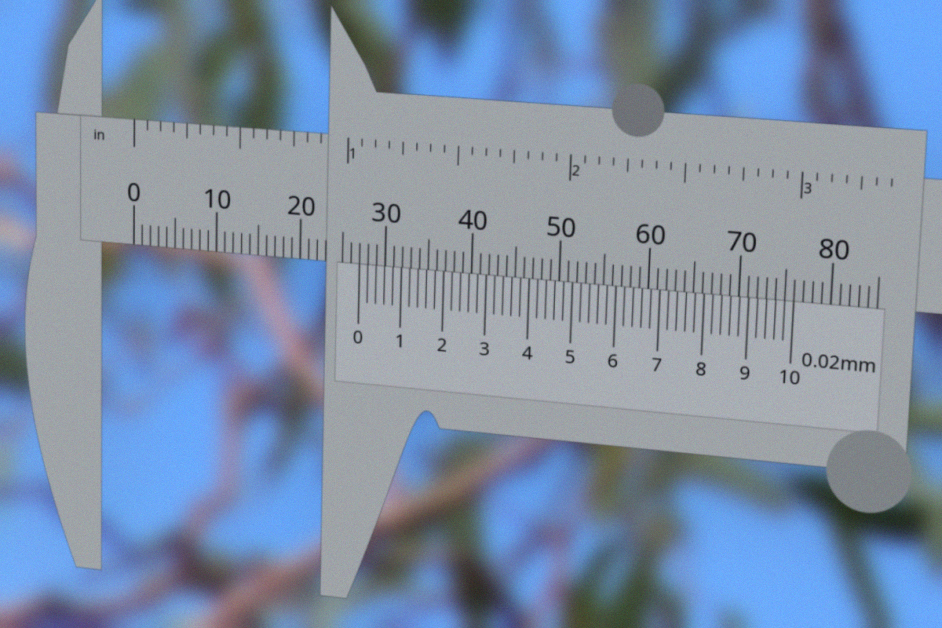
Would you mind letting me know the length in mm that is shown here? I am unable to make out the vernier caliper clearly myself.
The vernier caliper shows 27.0 mm
